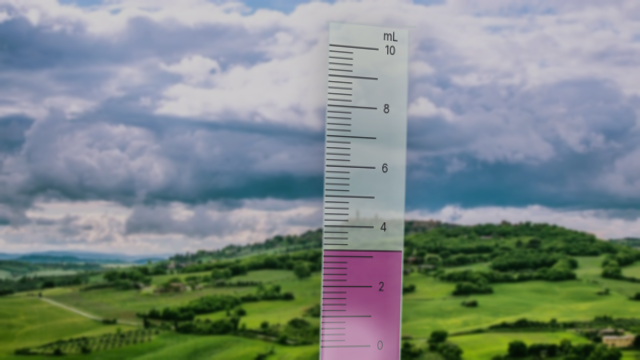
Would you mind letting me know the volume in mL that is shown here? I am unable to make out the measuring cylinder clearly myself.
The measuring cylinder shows 3.2 mL
